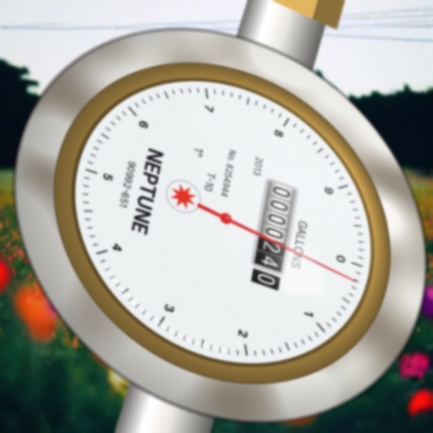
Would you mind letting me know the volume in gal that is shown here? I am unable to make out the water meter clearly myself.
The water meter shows 240.2 gal
